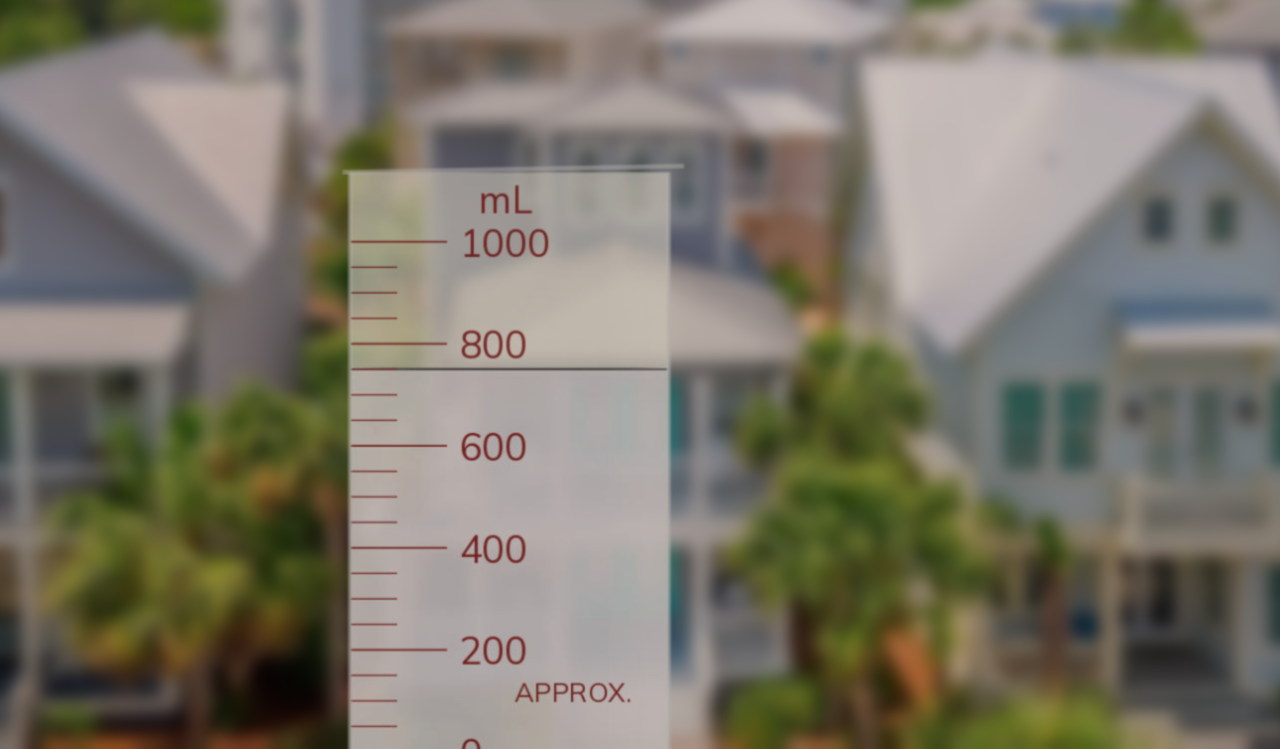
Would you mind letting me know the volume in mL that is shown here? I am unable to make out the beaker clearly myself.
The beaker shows 750 mL
